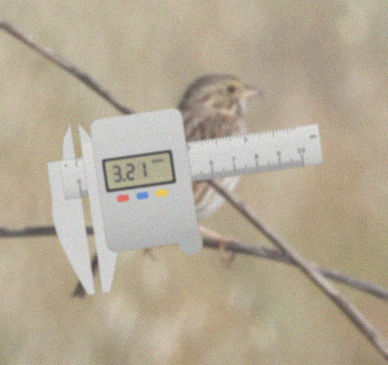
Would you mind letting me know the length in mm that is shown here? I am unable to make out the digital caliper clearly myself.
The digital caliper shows 3.21 mm
